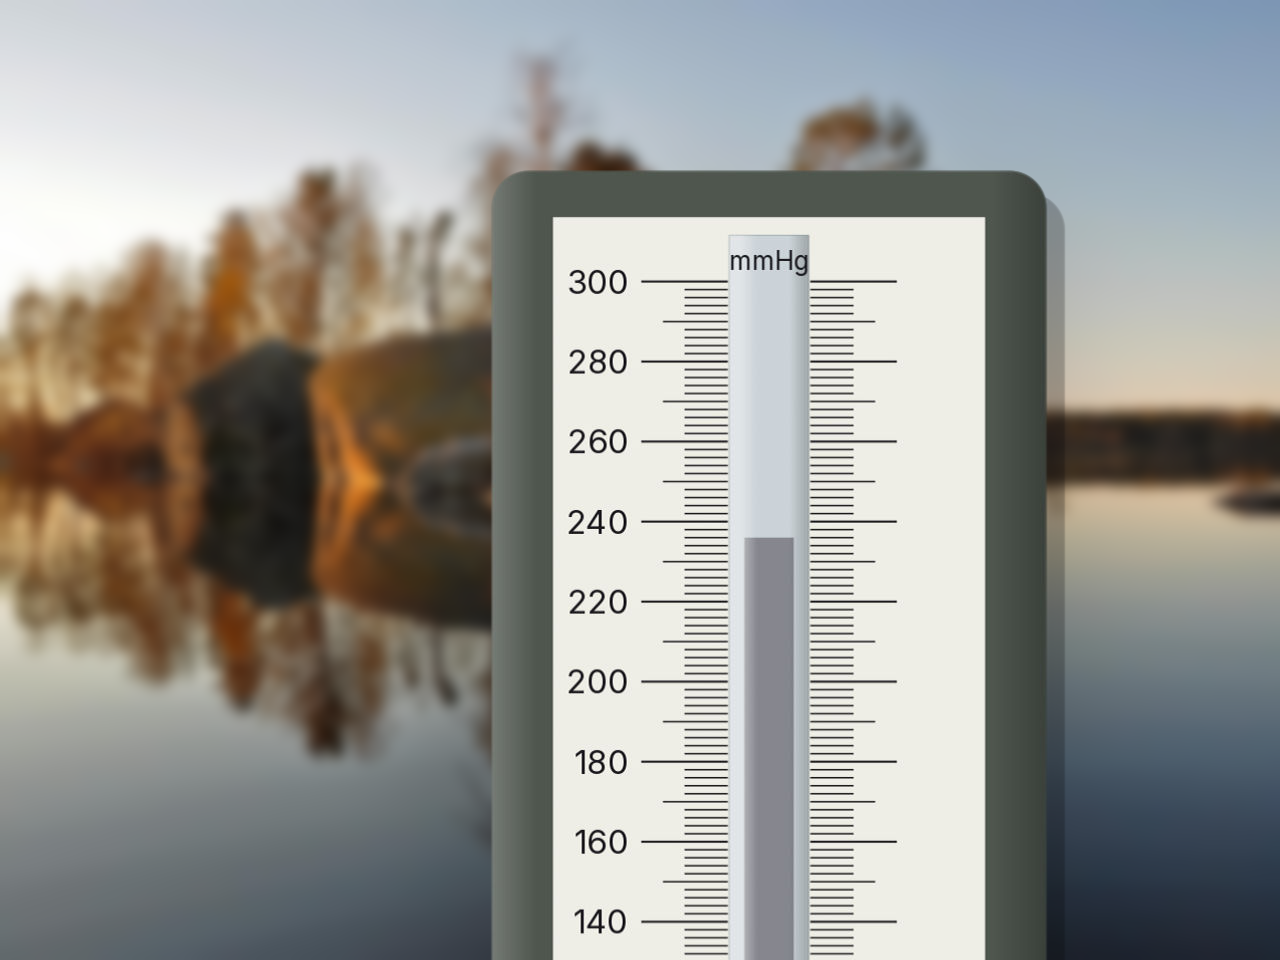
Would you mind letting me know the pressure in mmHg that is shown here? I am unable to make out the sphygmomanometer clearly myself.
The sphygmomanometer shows 236 mmHg
